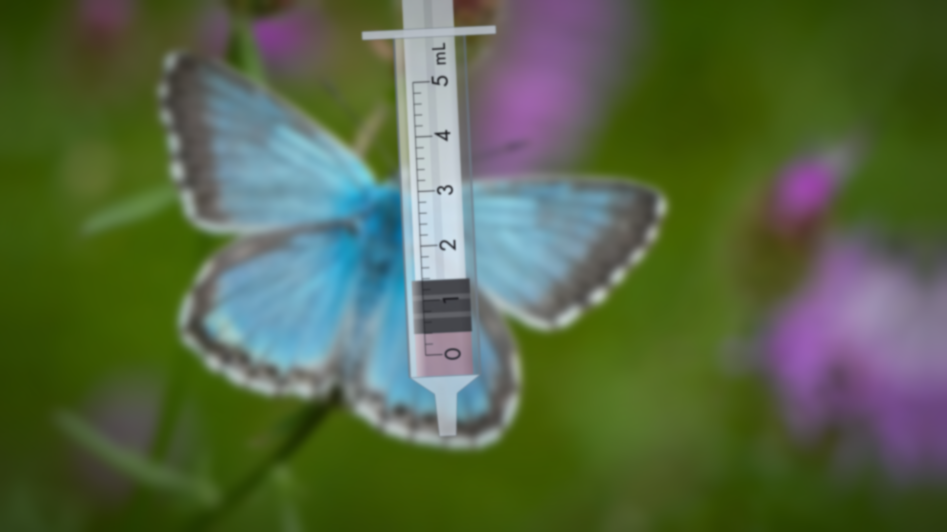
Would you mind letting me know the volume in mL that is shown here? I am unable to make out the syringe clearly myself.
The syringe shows 0.4 mL
